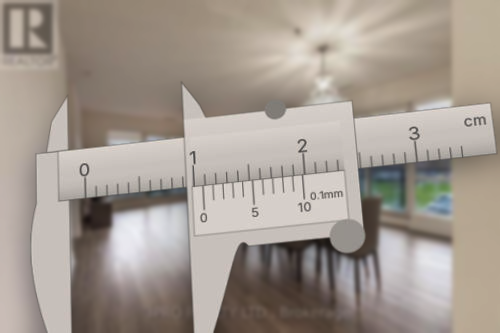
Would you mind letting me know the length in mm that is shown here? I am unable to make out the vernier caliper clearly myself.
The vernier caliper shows 10.8 mm
